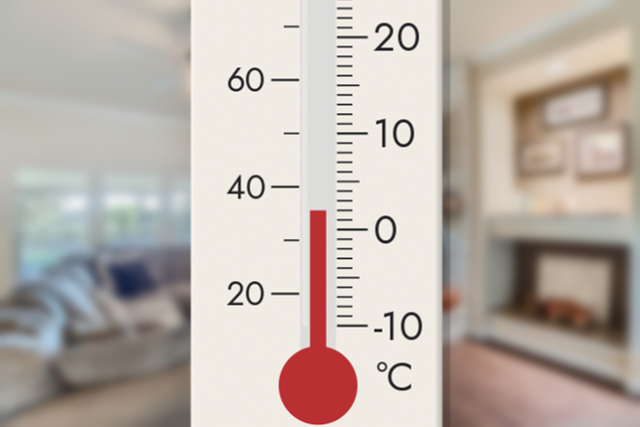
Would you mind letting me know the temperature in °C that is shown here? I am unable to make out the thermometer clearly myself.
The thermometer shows 2 °C
